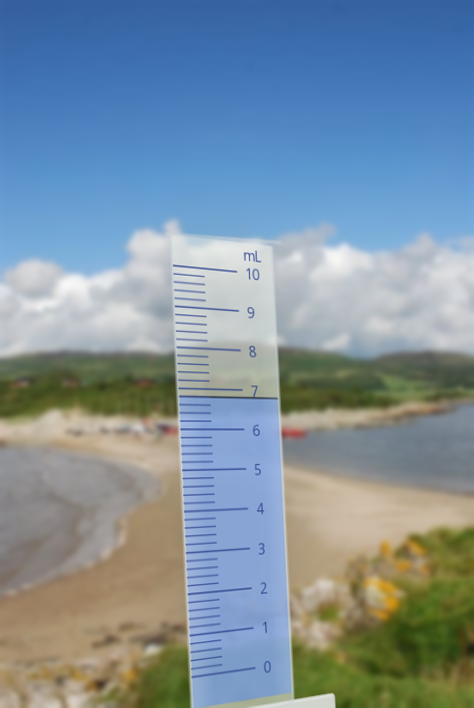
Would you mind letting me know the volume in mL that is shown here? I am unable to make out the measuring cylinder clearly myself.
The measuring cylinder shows 6.8 mL
